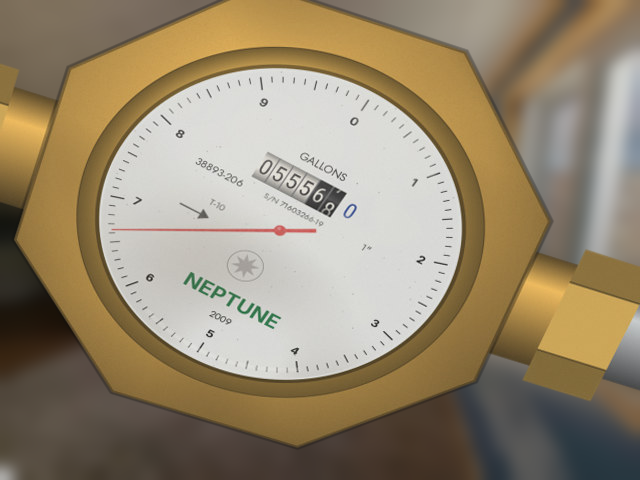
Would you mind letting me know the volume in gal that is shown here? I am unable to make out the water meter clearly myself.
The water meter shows 555676.6 gal
